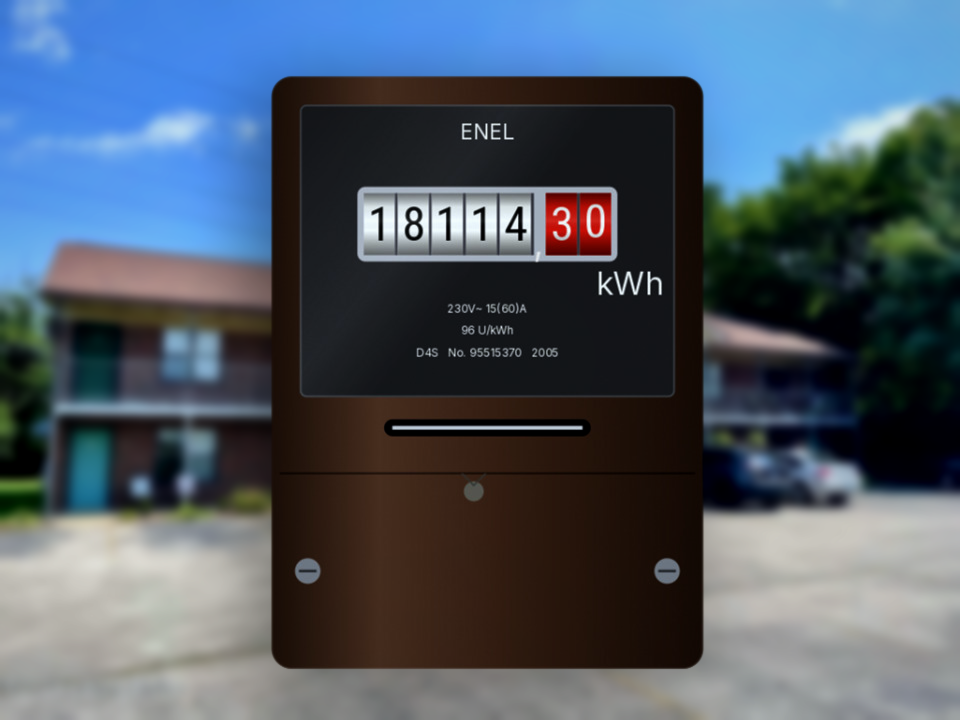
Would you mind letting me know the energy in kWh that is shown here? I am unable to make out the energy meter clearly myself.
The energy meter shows 18114.30 kWh
